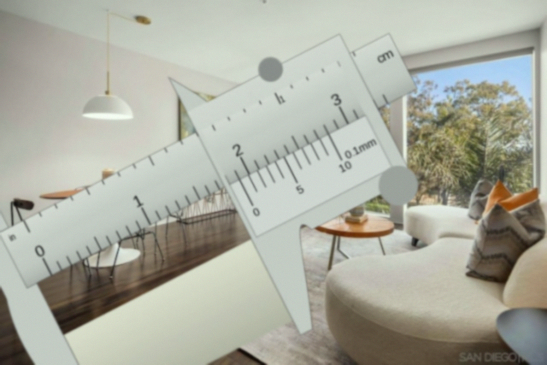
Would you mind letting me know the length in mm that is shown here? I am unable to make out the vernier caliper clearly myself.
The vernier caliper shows 19.0 mm
